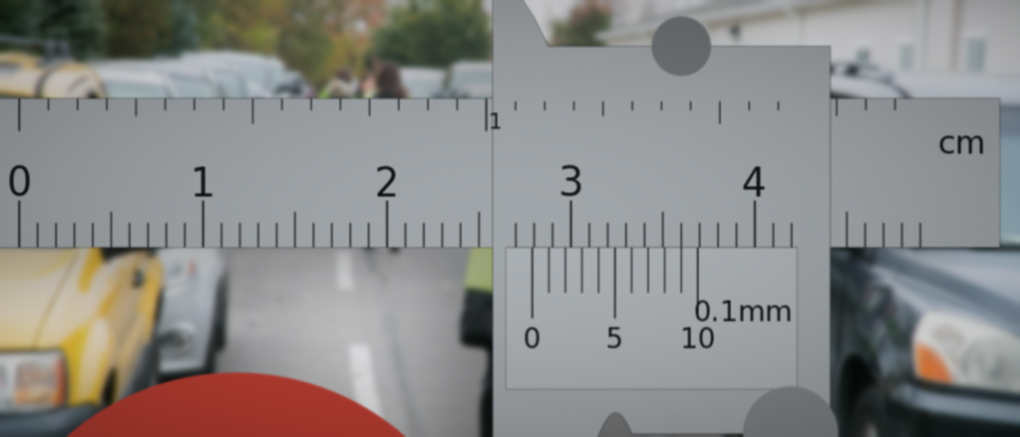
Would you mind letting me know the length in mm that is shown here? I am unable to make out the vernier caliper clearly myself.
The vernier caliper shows 27.9 mm
